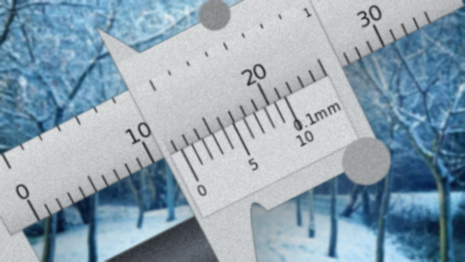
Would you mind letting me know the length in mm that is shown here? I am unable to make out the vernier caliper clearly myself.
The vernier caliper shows 12.4 mm
